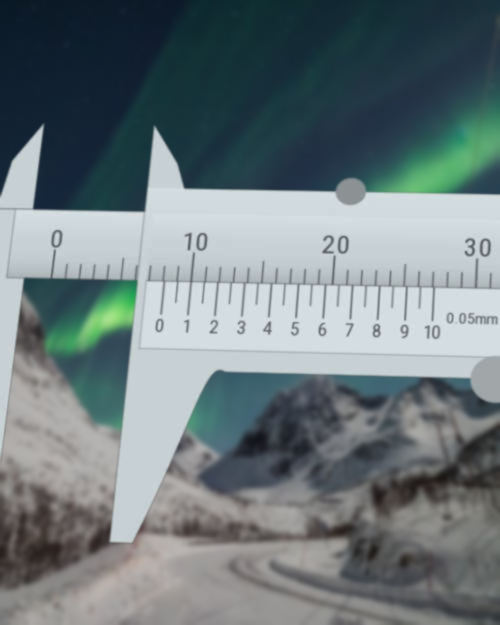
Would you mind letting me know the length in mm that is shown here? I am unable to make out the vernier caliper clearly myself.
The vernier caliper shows 8.1 mm
